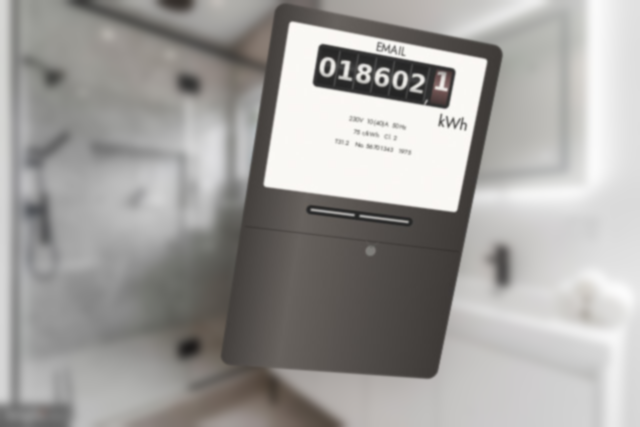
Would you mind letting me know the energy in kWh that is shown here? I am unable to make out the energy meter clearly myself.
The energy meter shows 18602.1 kWh
